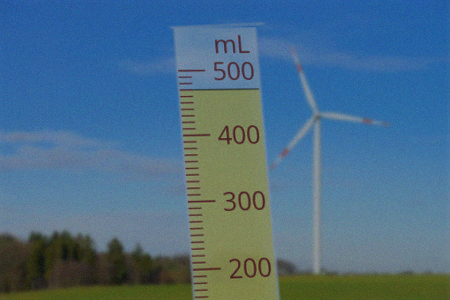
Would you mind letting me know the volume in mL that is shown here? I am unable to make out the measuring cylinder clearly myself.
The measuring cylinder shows 470 mL
